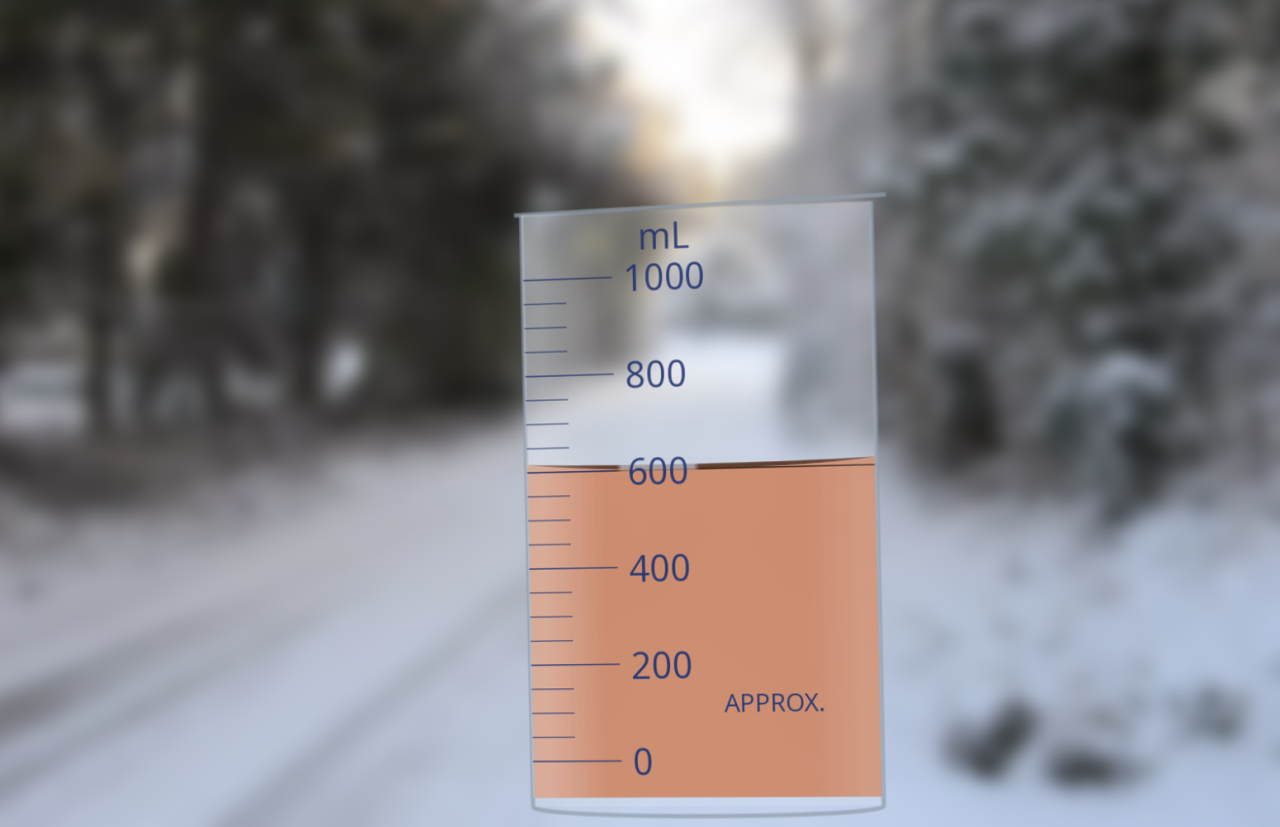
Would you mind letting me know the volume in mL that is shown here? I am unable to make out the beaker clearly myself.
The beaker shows 600 mL
